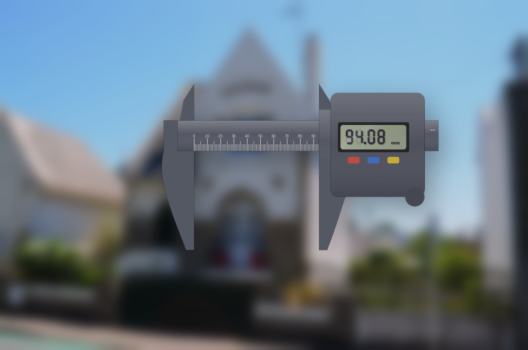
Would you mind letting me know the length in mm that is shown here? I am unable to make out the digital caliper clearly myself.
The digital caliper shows 94.08 mm
